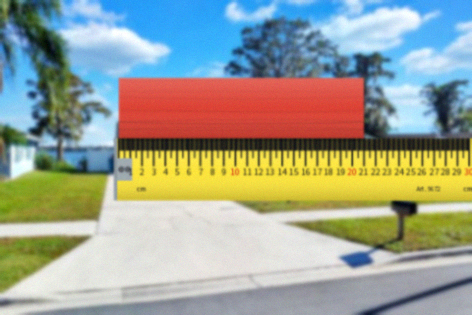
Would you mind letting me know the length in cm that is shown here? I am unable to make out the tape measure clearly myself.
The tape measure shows 21 cm
